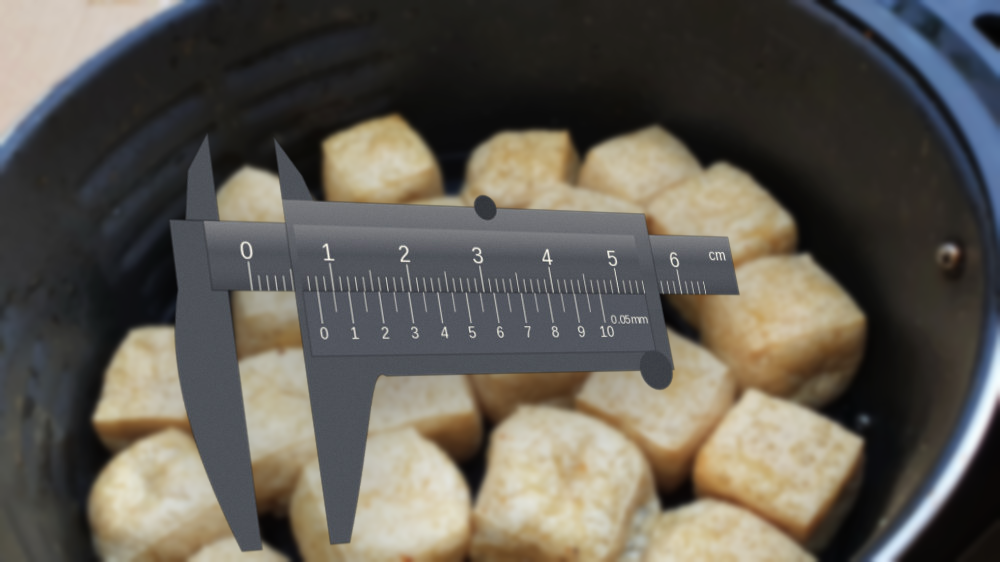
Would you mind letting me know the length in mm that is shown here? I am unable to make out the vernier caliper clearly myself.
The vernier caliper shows 8.0 mm
